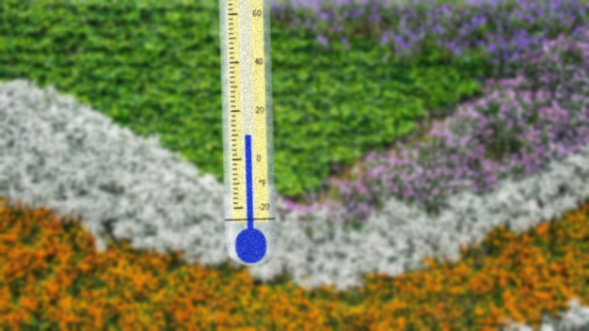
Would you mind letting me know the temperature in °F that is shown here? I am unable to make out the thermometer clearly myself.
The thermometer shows 10 °F
